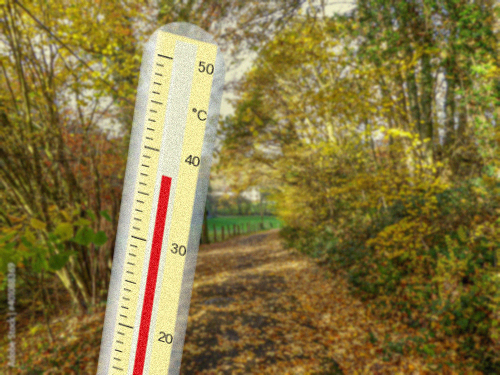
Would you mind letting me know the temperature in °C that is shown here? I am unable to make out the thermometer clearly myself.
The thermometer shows 37.5 °C
